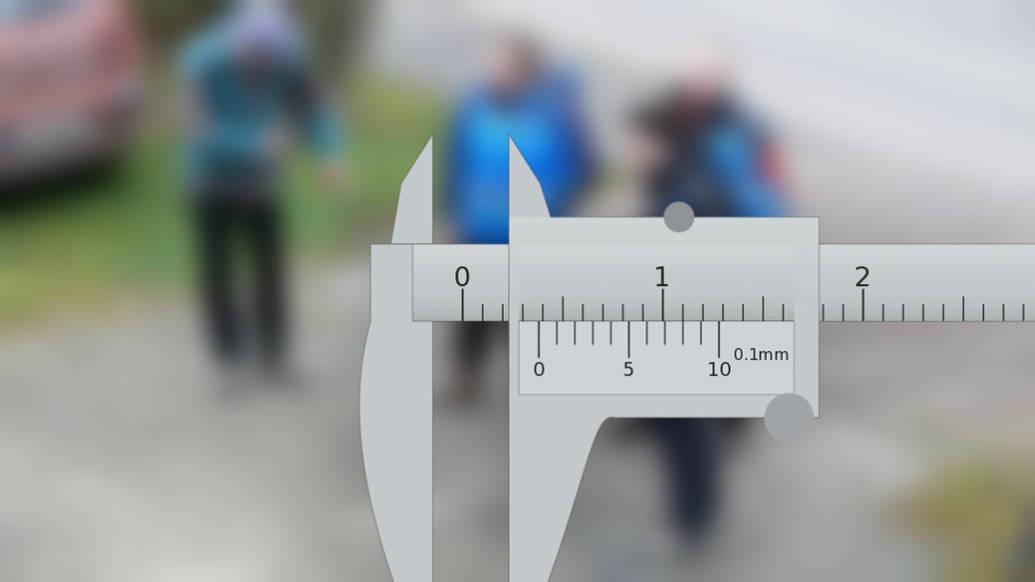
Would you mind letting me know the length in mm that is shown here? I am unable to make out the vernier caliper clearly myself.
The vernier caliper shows 3.8 mm
